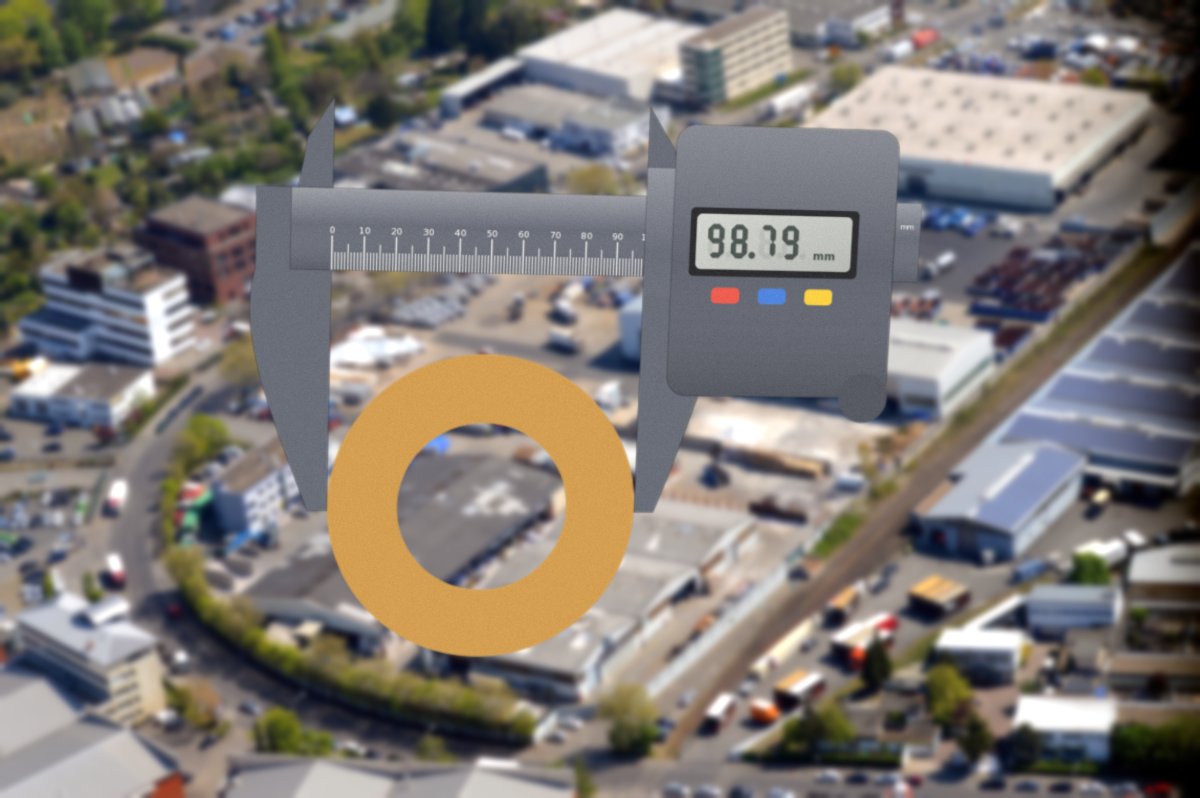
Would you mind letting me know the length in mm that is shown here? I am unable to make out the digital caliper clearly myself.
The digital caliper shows 98.79 mm
